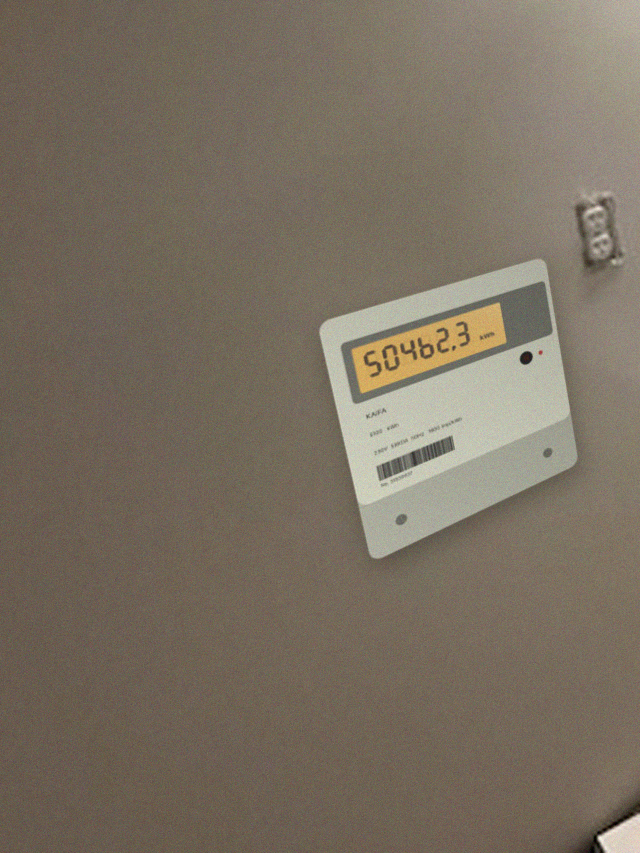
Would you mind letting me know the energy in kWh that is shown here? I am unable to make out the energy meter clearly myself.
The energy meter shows 50462.3 kWh
